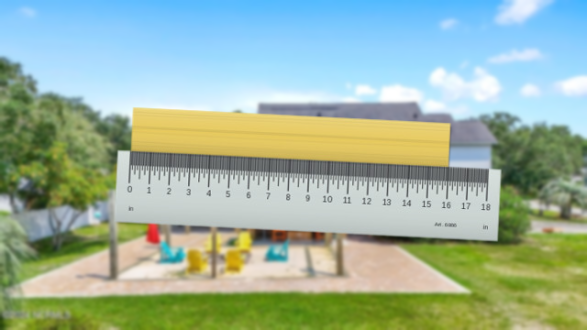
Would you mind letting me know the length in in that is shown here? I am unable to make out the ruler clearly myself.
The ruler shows 16 in
